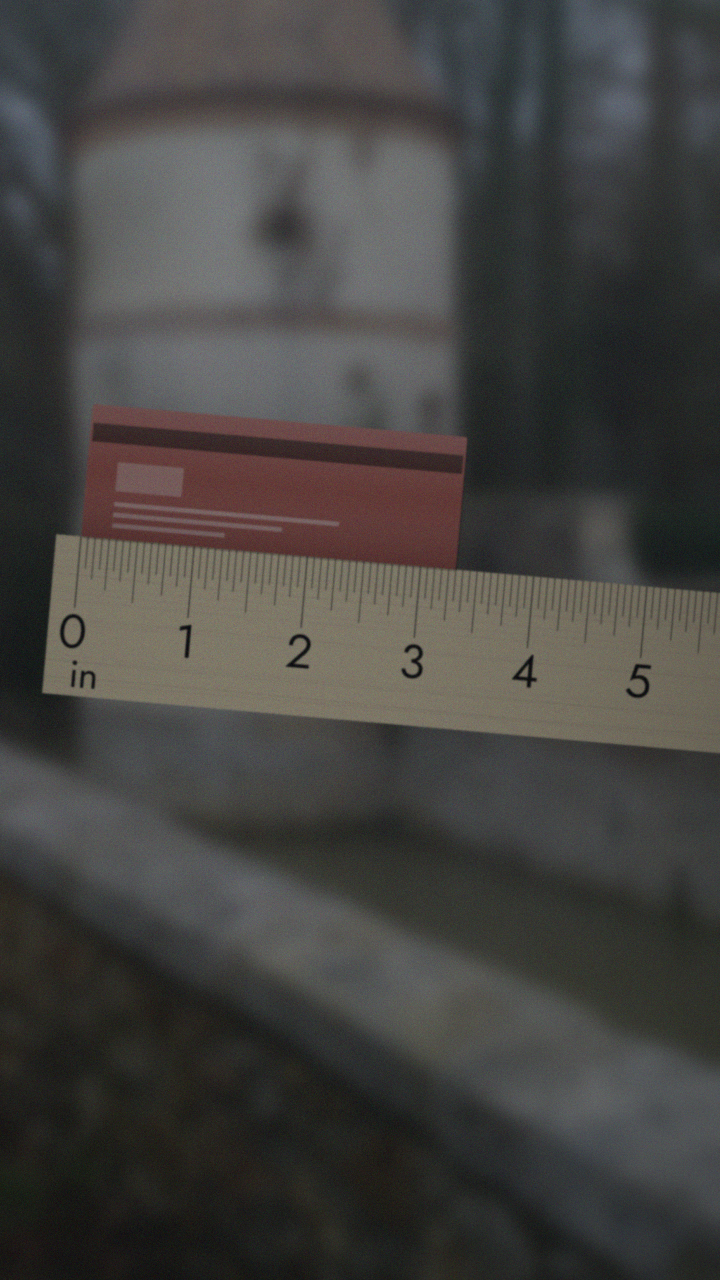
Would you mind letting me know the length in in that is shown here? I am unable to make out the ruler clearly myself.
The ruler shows 3.3125 in
